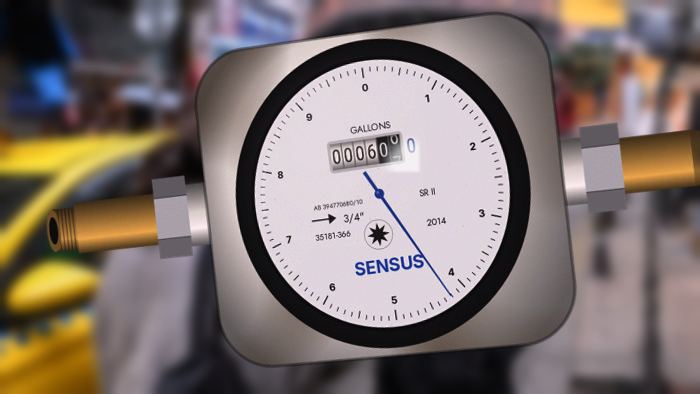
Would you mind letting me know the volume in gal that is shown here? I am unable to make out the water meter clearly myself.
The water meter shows 6064.2 gal
